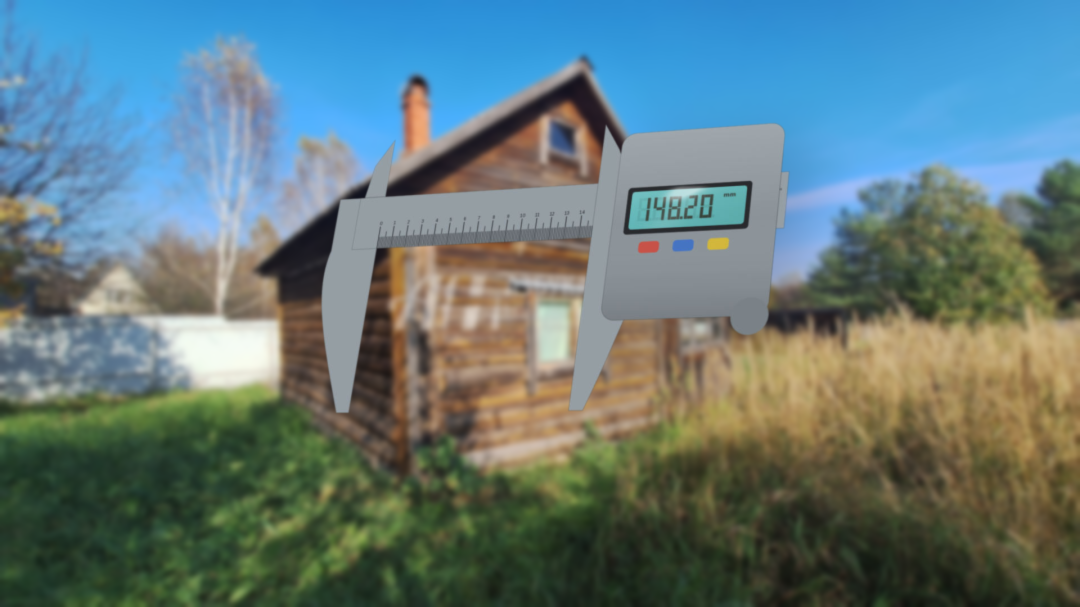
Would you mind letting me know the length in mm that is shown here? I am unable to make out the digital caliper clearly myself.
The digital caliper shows 148.20 mm
